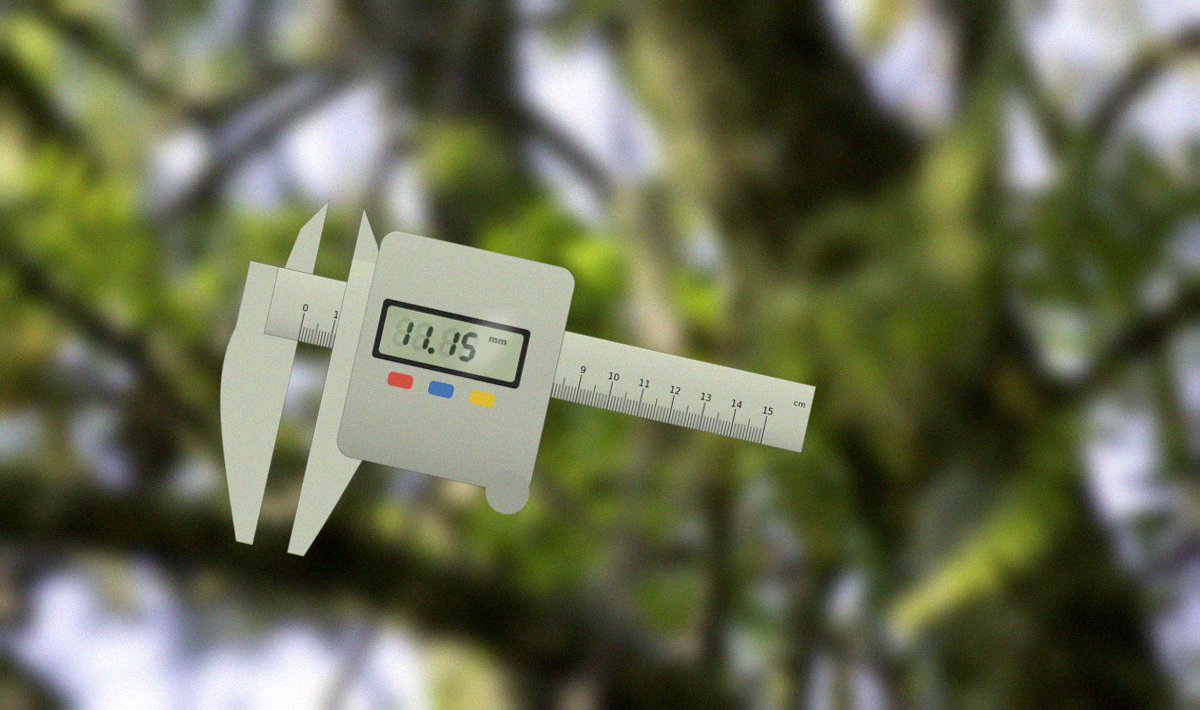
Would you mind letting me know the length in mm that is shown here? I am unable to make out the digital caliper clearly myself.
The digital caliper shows 11.15 mm
